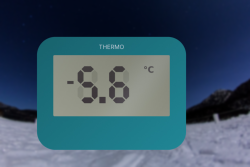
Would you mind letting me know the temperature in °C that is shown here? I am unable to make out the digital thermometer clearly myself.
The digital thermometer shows -5.6 °C
